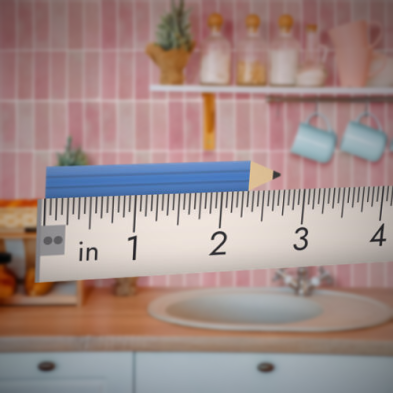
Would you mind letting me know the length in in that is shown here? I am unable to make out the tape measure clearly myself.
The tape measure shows 2.6875 in
